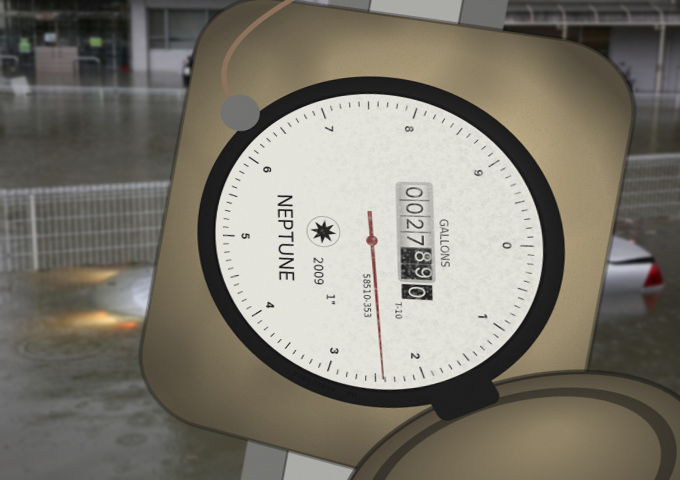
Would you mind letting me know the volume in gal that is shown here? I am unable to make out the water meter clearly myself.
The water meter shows 27892.4 gal
